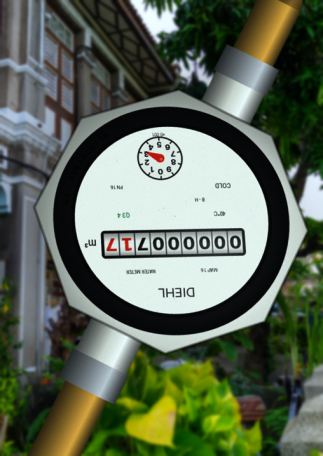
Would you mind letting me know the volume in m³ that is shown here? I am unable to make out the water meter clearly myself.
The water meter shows 7.173 m³
